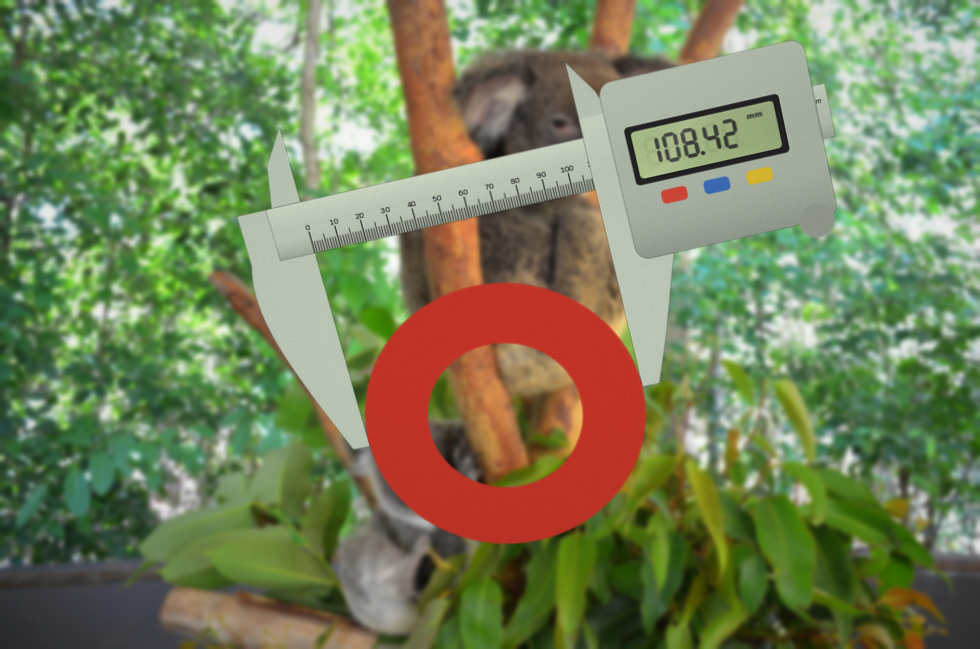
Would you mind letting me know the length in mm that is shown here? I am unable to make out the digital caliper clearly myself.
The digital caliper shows 108.42 mm
